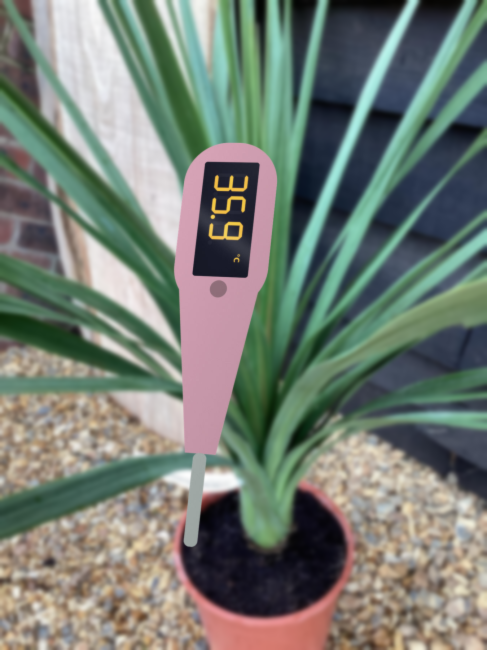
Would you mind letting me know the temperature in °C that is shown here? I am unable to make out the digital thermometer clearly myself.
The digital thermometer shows 35.9 °C
